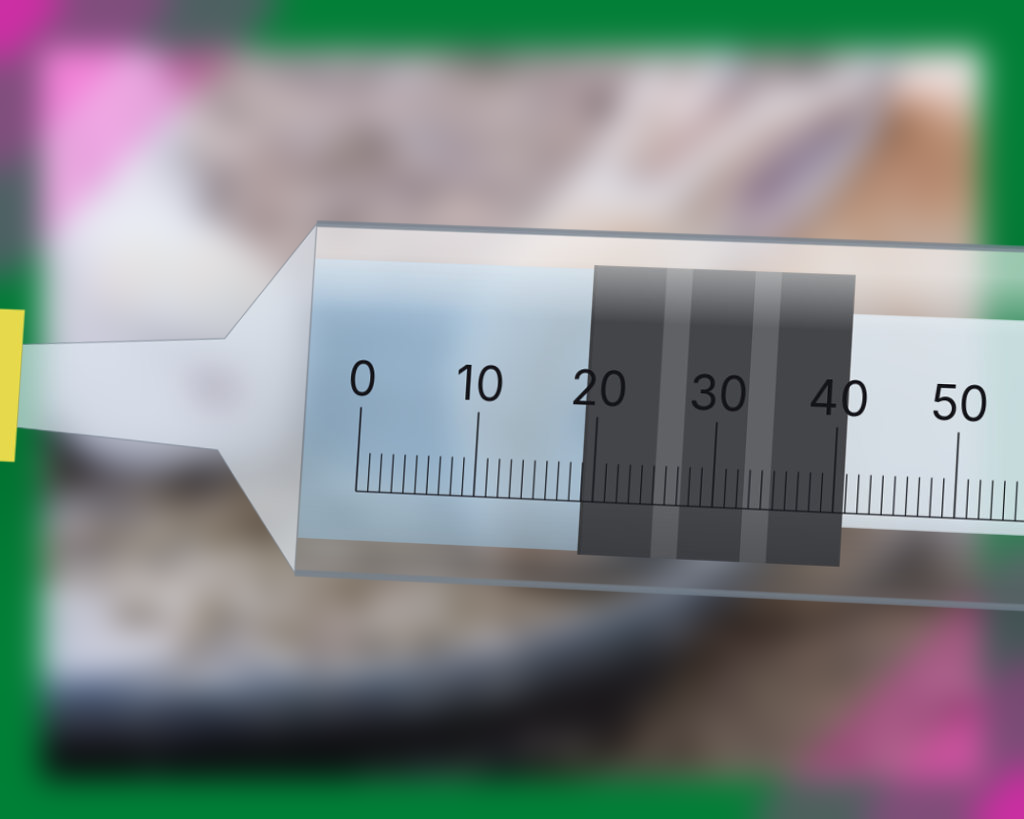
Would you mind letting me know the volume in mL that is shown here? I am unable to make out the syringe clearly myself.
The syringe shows 19 mL
